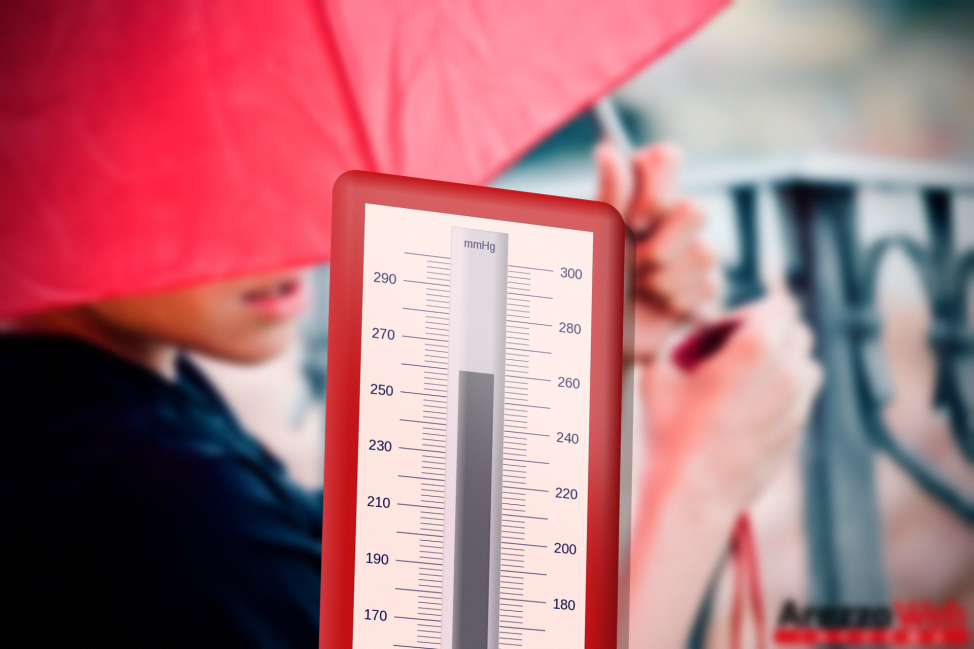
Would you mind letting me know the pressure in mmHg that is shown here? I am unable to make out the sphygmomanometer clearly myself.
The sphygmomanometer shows 260 mmHg
